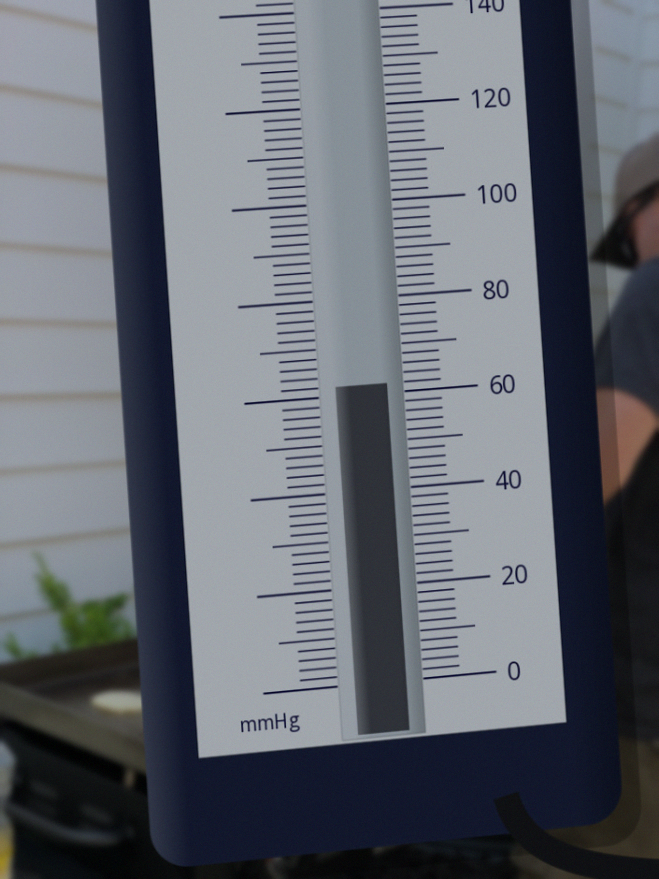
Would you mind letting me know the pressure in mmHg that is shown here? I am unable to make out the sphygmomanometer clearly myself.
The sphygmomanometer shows 62 mmHg
